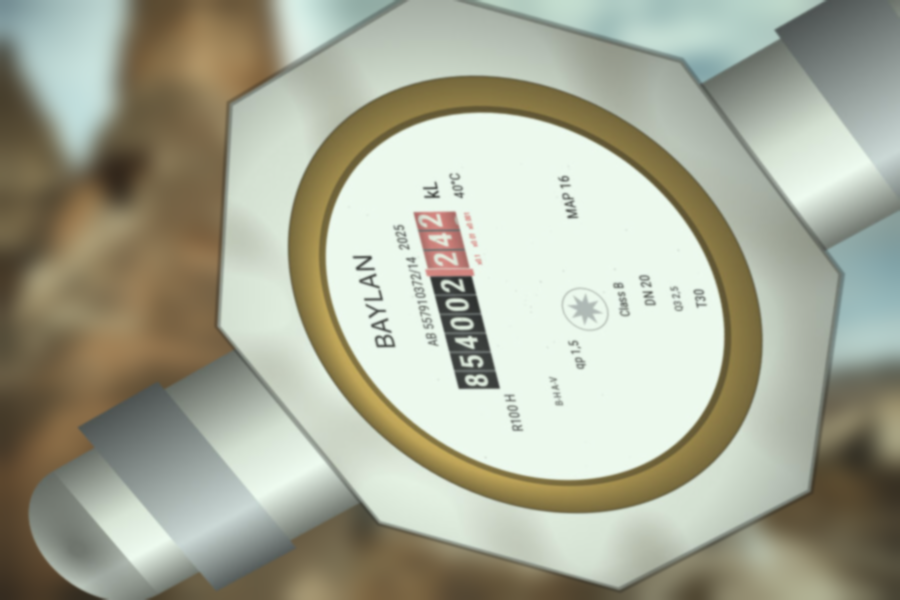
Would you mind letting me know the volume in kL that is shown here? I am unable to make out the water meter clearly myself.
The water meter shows 854002.242 kL
